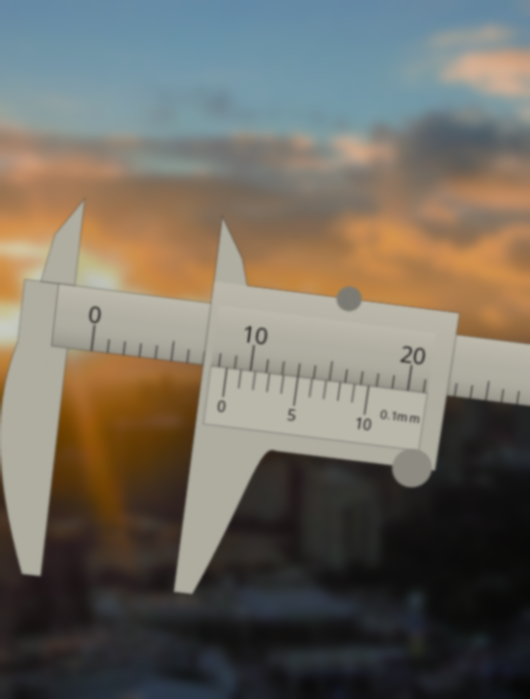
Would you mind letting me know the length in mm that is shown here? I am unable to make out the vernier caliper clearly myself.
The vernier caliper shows 8.5 mm
